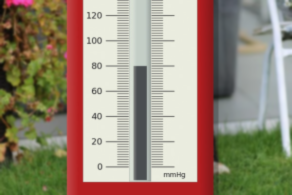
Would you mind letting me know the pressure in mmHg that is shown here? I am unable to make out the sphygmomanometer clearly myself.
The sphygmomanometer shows 80 mmHg
